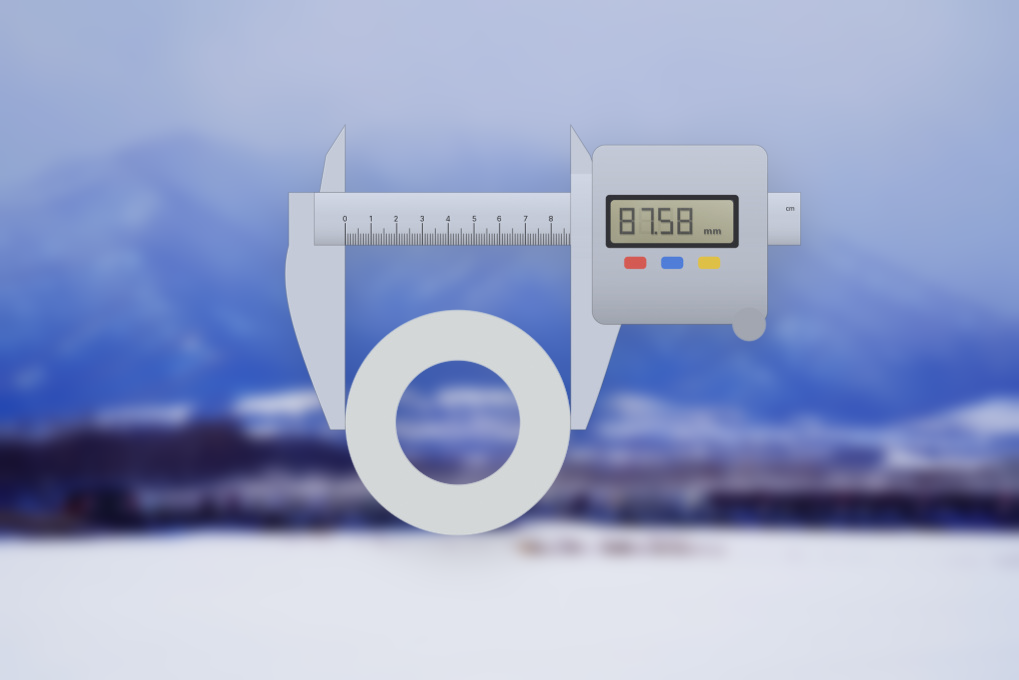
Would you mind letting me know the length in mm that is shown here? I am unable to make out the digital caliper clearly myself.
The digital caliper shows 87.58 mm
